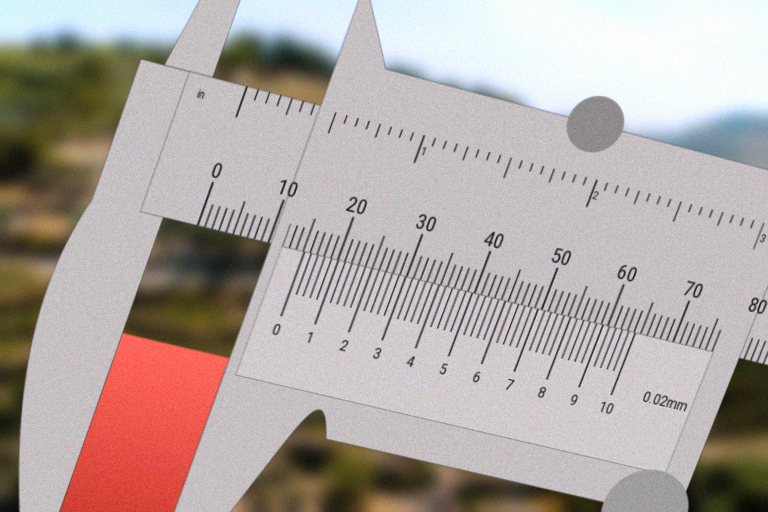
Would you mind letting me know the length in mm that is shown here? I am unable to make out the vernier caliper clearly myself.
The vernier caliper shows 15.2 mm
